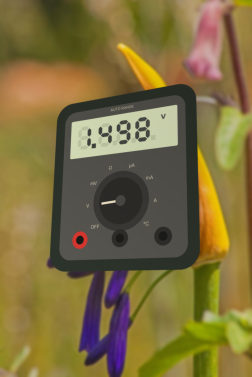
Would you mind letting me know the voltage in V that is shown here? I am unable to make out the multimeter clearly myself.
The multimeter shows 1.498 V
